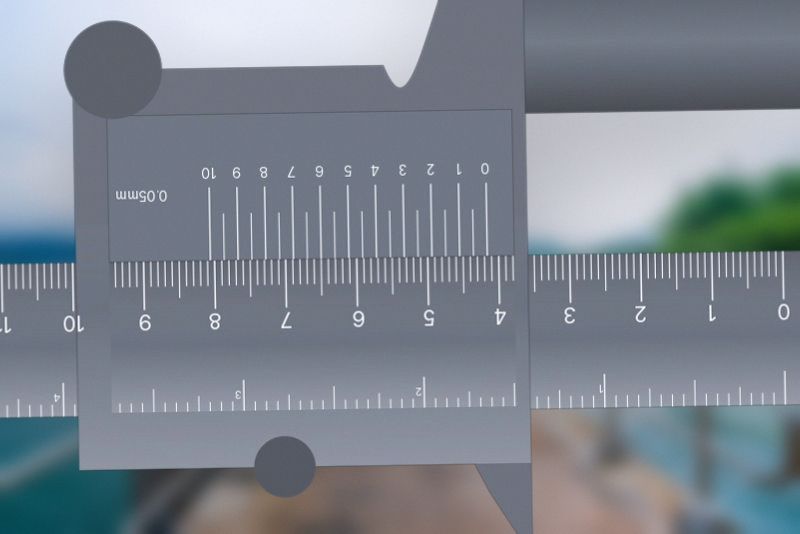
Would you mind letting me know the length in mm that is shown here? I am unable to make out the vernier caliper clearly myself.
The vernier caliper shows 41.6 mm
